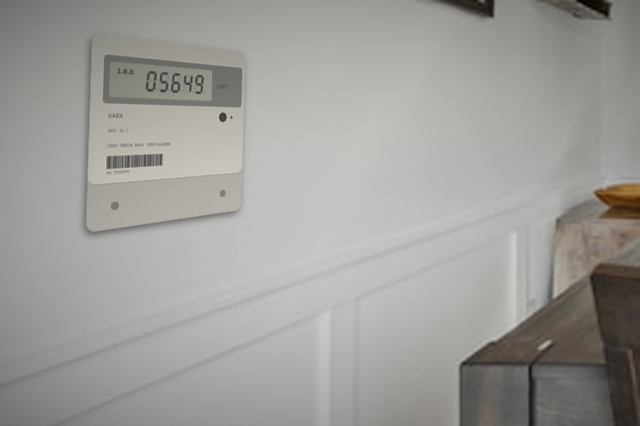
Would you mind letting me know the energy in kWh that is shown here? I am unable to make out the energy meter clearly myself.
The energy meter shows 5649 kWh
